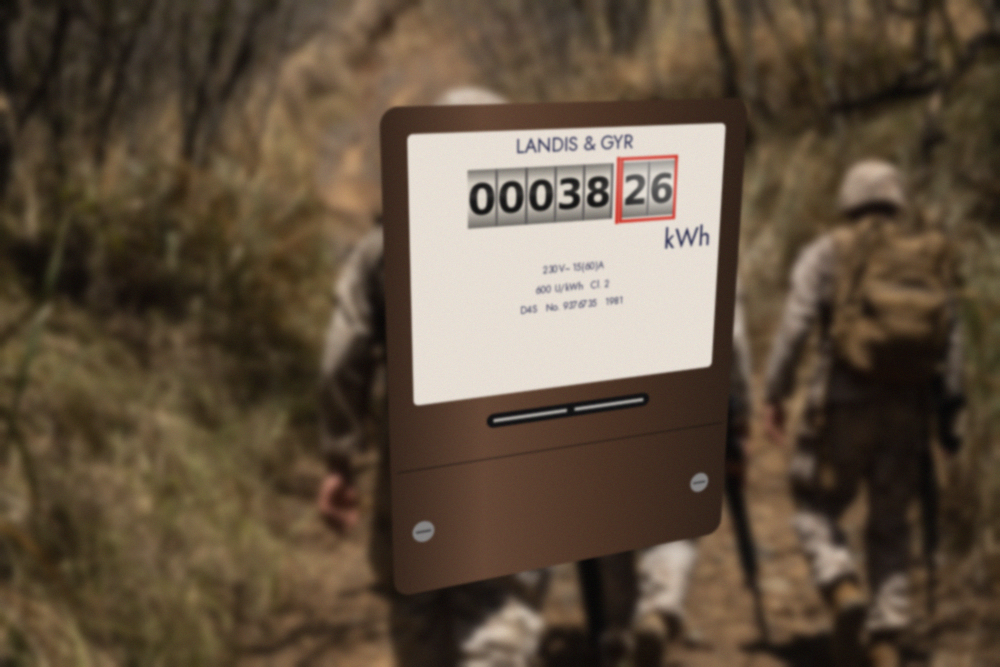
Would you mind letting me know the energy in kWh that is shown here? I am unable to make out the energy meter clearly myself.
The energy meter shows 38.26 kWh
